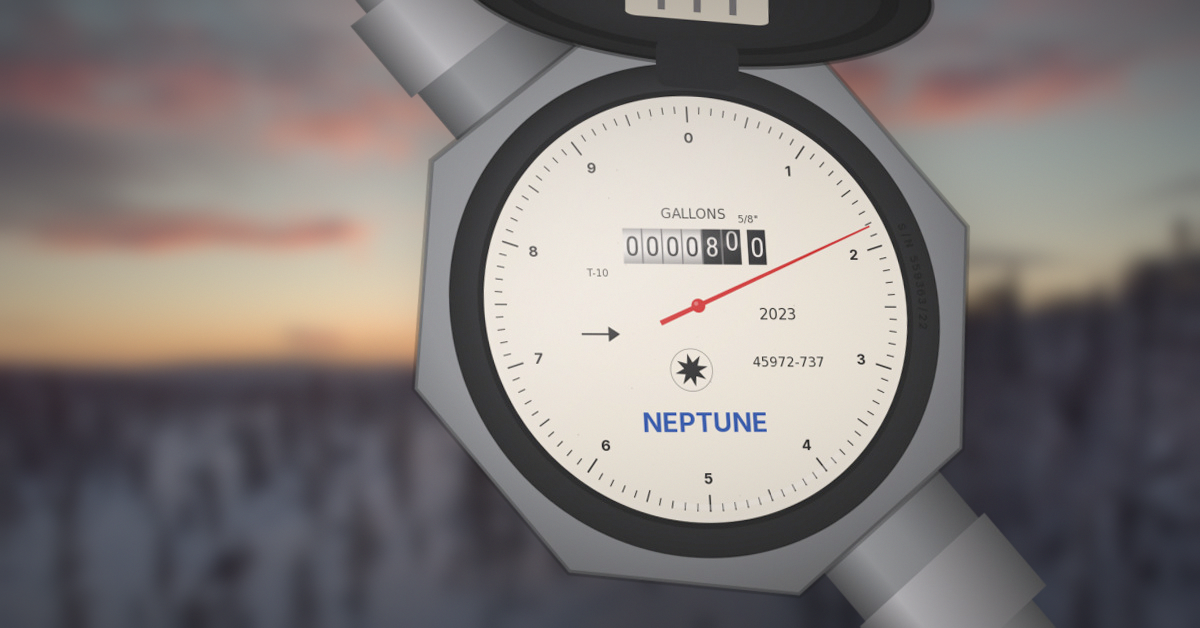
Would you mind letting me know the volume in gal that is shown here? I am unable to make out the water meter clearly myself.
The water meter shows 801.8 gal
